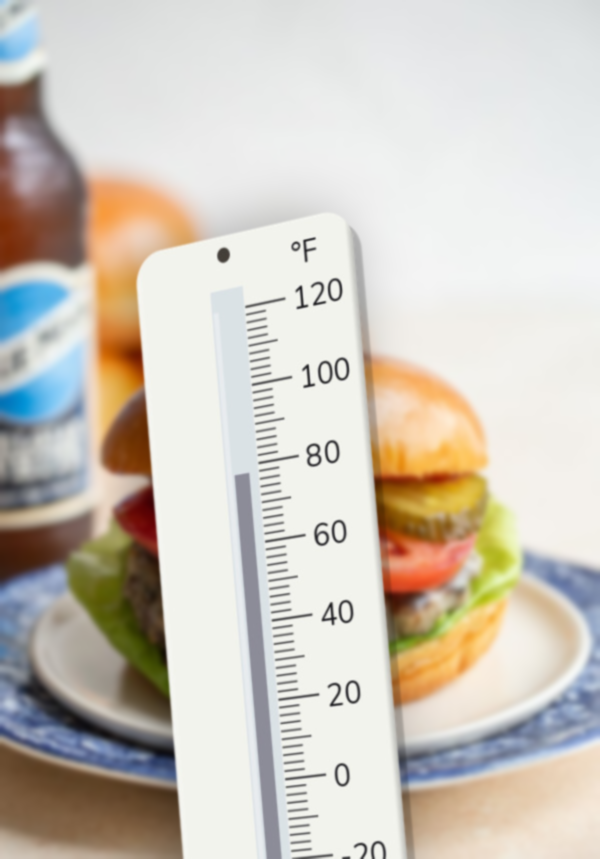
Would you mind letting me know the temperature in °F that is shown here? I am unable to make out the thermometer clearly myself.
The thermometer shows 78 °F
